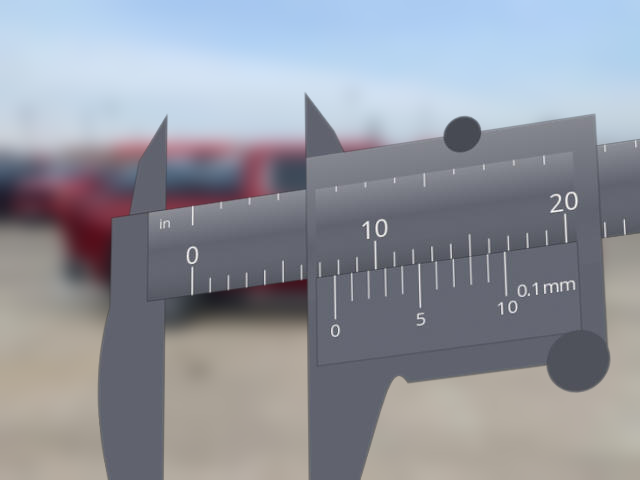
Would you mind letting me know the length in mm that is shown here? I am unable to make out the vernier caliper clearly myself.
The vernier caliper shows 7.8 mm
